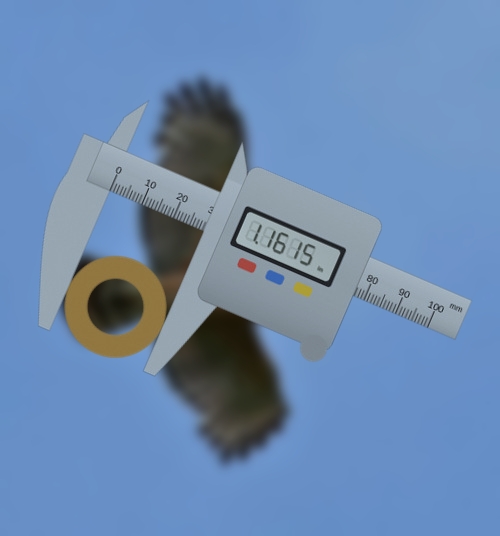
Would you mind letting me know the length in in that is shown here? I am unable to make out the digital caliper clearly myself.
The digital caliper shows 1.1615 in
